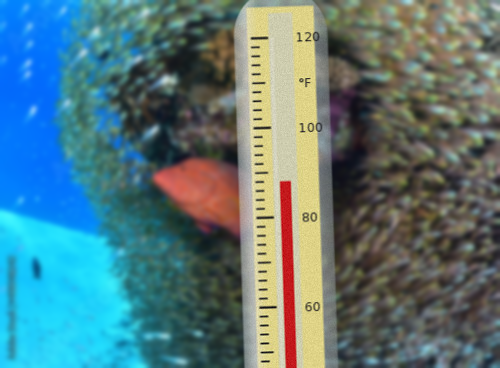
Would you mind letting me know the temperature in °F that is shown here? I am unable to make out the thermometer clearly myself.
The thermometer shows 88 °F
